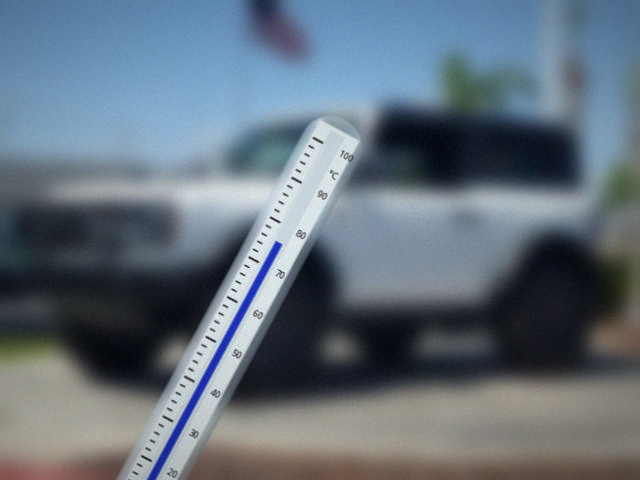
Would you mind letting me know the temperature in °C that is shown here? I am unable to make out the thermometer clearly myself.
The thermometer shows 76 °C
